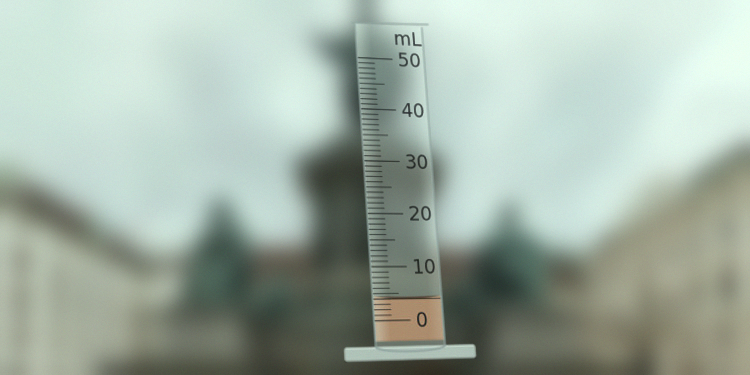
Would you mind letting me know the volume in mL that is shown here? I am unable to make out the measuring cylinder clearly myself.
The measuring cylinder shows 4 mL
